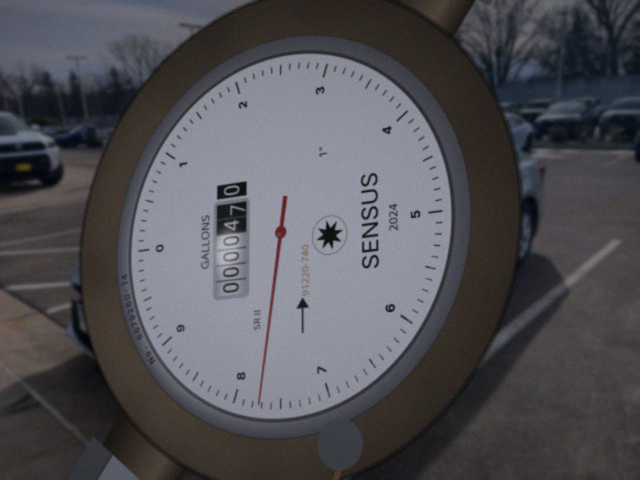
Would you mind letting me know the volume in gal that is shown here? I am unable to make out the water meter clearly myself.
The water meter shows 467.7 gal
